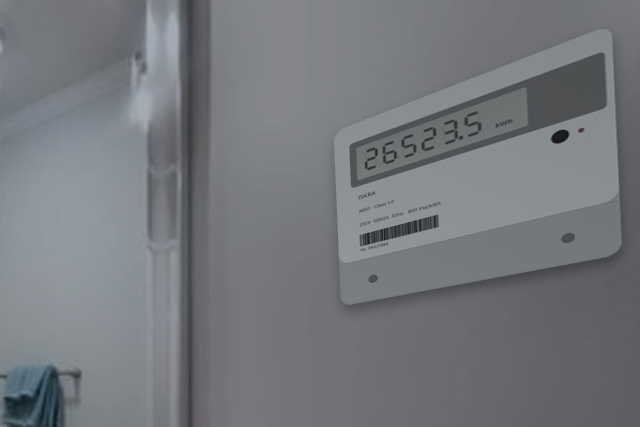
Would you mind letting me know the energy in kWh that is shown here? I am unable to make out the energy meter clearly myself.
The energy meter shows 26523.5 kWh
